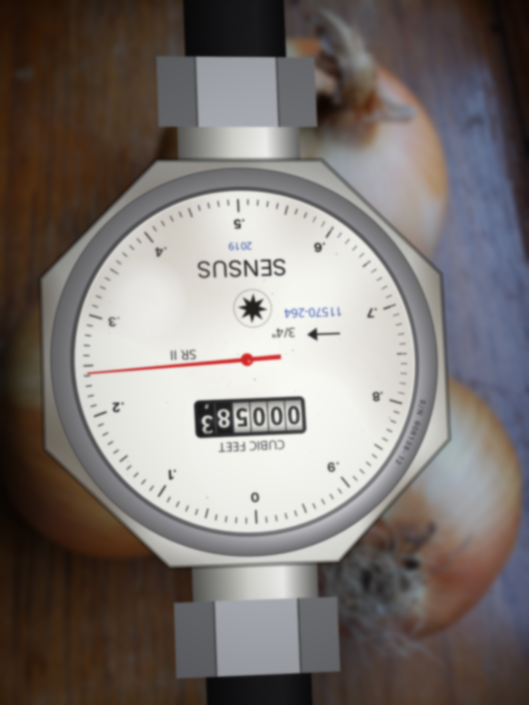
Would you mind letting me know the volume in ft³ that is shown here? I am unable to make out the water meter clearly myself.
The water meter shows 583.24 ft³
